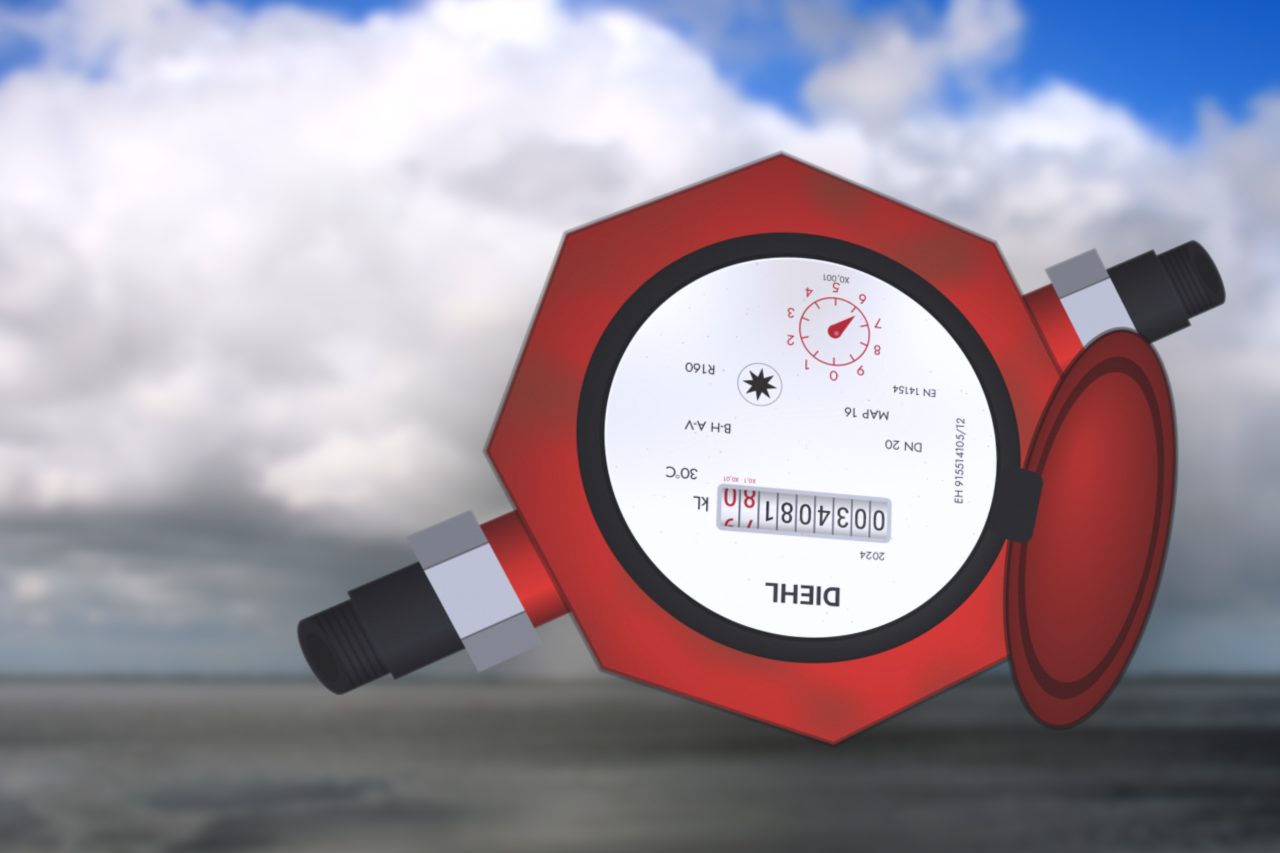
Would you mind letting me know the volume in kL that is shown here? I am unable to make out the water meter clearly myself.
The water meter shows 34081.796 kL
